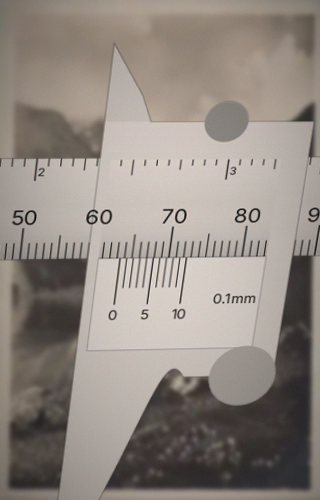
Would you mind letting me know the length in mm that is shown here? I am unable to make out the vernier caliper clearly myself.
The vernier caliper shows 63.4 mm
